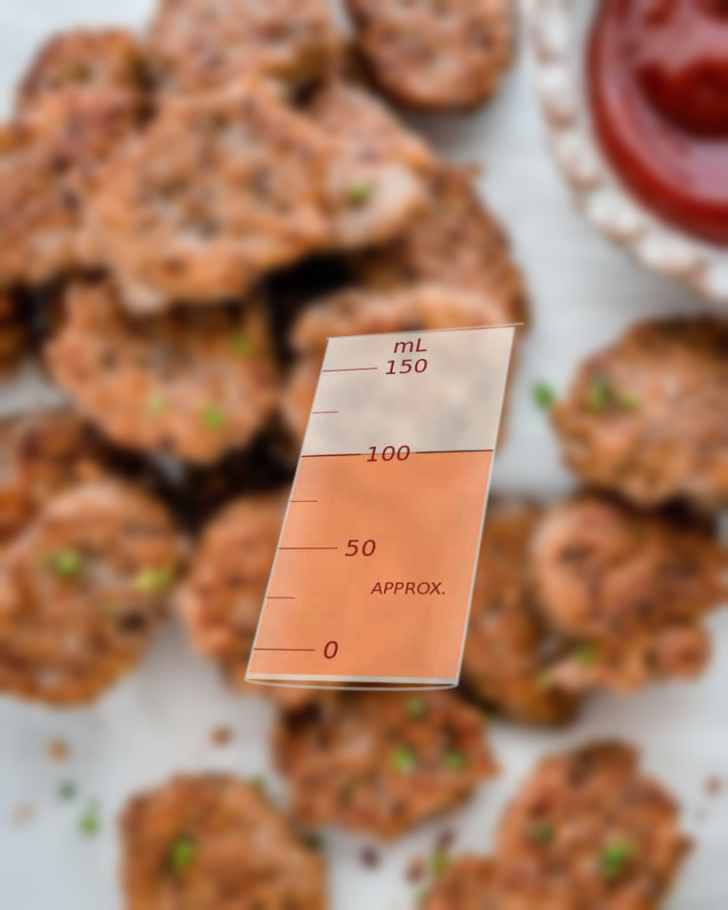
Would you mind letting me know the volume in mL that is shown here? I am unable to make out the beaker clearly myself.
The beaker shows 100 mL
